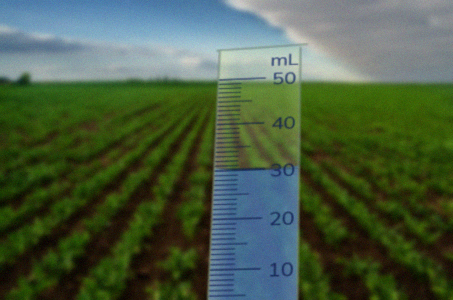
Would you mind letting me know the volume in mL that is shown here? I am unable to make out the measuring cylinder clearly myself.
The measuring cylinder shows 30 mL
